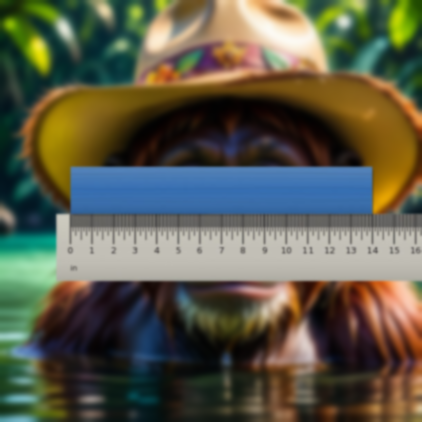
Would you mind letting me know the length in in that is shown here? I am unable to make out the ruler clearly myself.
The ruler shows 14 in
